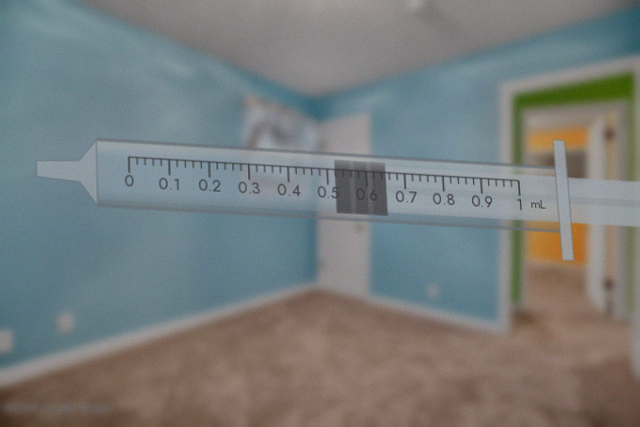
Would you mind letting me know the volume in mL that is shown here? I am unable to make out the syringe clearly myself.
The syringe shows 0.52 mL
